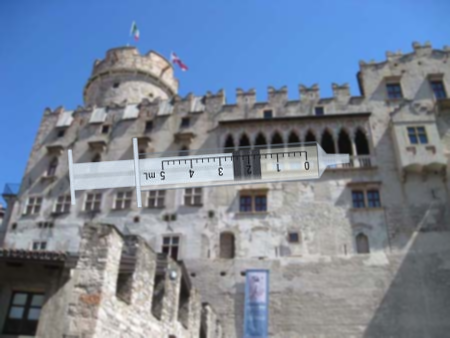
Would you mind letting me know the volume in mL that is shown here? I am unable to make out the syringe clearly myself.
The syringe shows 1.6 mL
